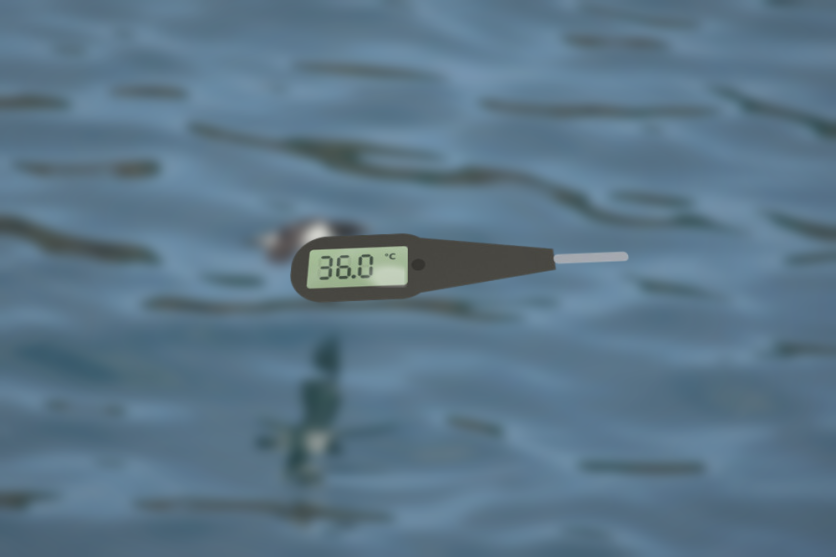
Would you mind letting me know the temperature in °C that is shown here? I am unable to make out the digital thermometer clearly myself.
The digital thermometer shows 36.0 °C
